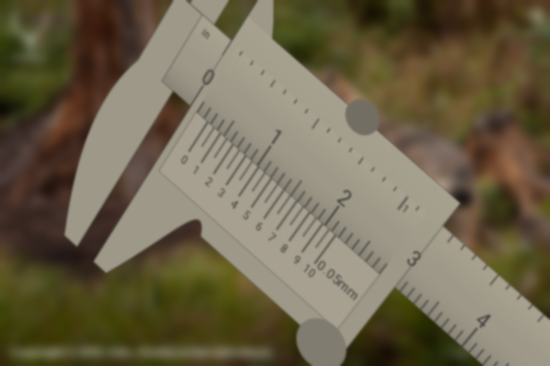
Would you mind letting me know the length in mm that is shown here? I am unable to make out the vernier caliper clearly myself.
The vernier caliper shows 2.6 mm
